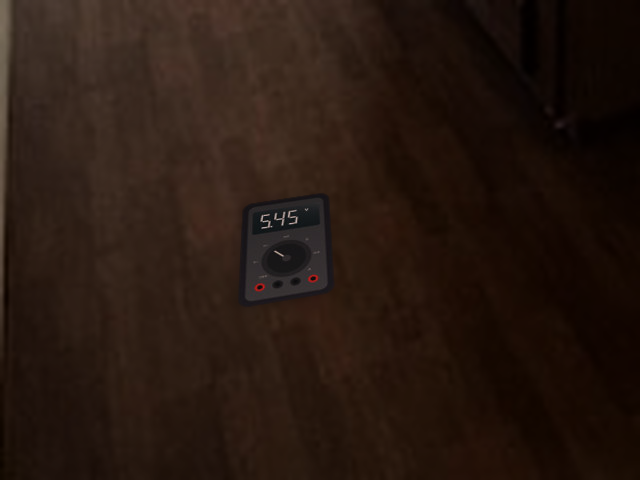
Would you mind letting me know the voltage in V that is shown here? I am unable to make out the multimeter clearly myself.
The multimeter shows 5.45 V
